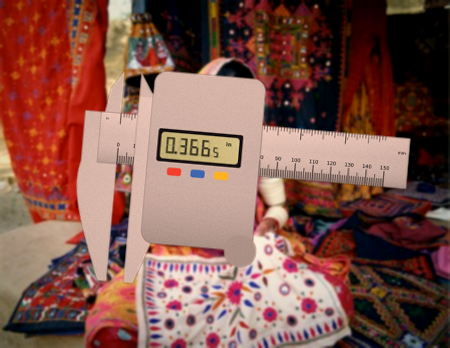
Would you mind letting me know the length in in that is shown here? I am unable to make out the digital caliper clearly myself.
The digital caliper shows 0.3665 in
